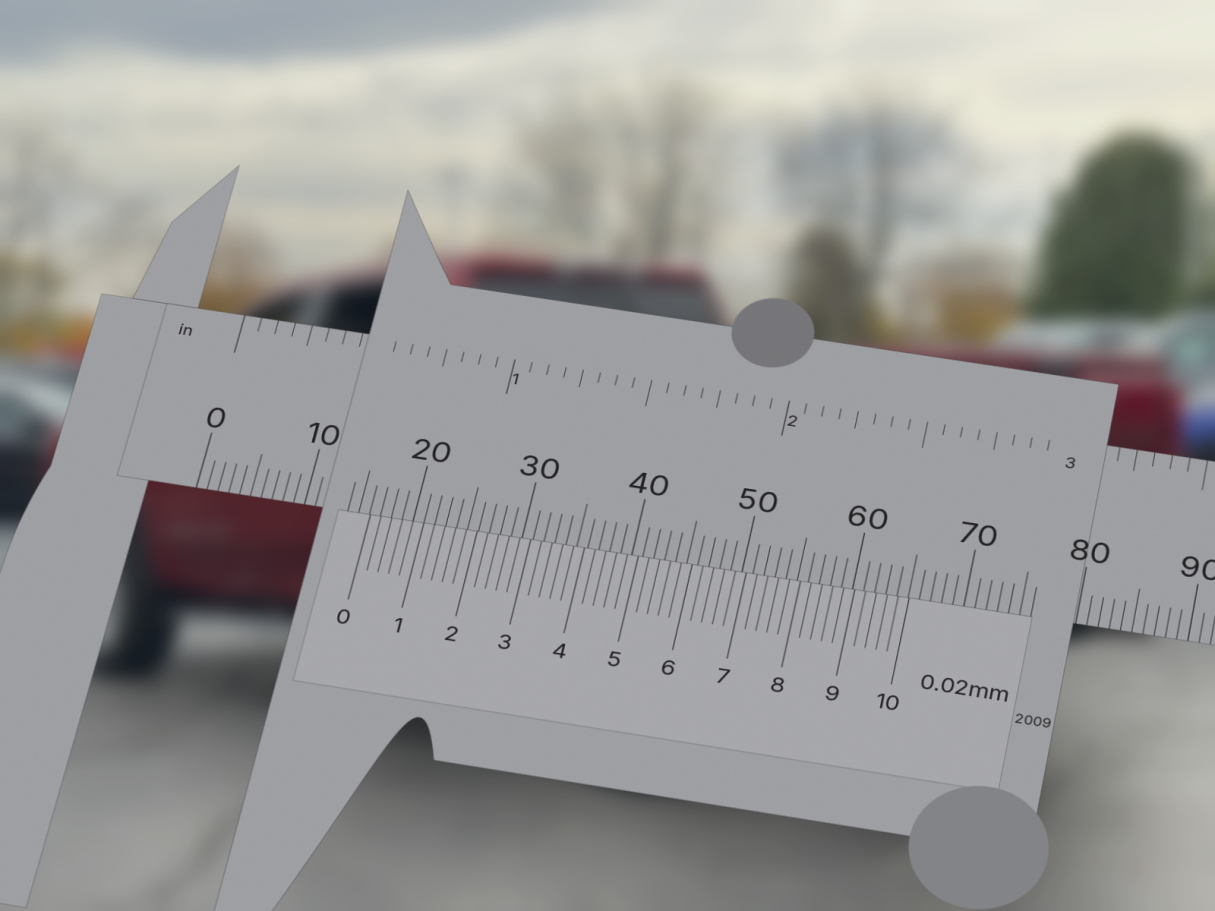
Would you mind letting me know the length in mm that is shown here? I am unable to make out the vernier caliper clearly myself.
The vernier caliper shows 16.1 mm
